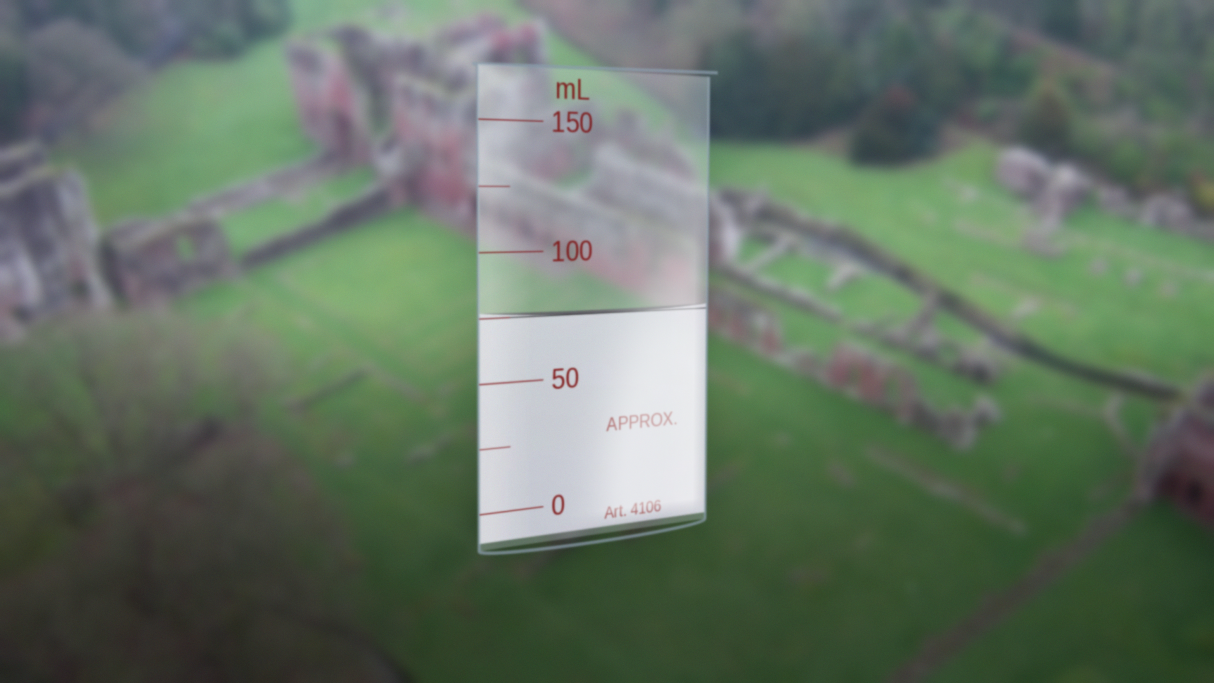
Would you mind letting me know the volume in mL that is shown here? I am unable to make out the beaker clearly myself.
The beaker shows 75 mL
